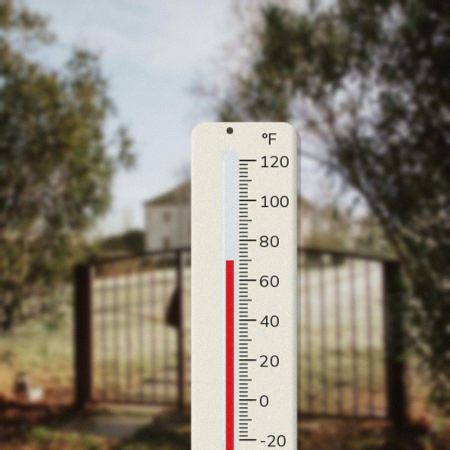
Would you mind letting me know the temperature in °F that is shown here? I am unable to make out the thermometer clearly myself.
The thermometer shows 70 °F
